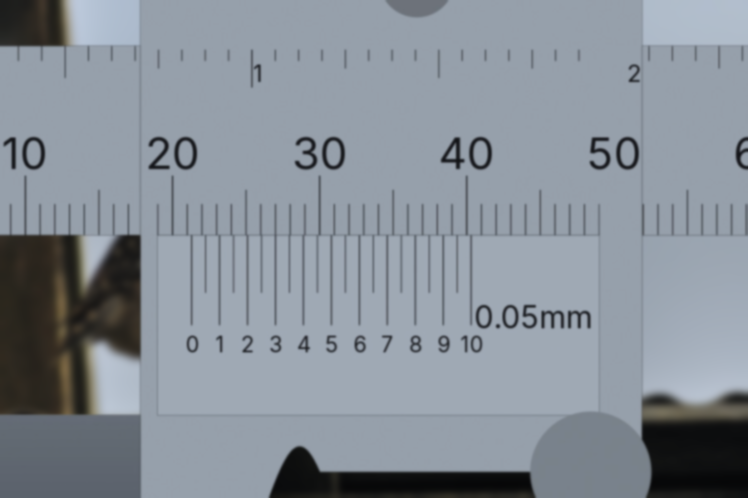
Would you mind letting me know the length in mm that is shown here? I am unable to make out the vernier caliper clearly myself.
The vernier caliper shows 21.3 mm
